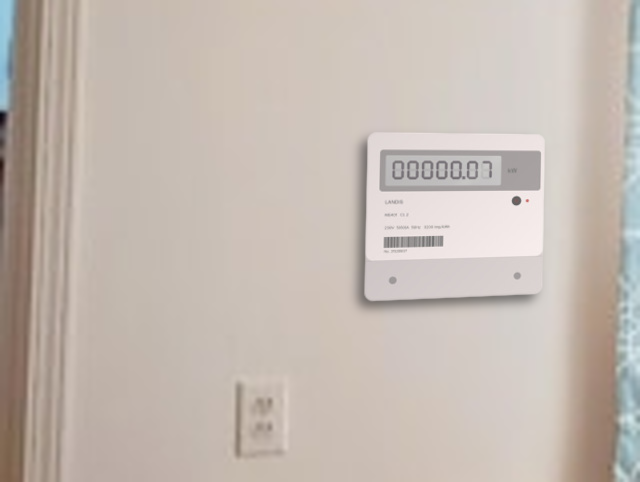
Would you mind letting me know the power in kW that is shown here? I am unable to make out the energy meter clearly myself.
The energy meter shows 0.07 kW
